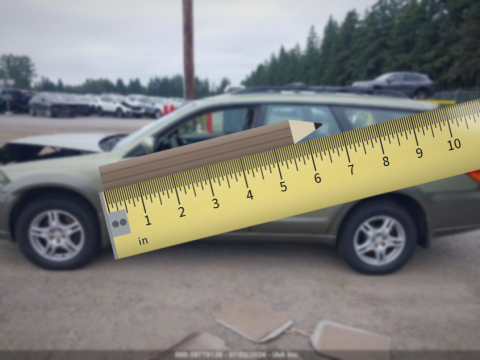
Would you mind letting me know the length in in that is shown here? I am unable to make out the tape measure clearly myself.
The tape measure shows 6.5 in
